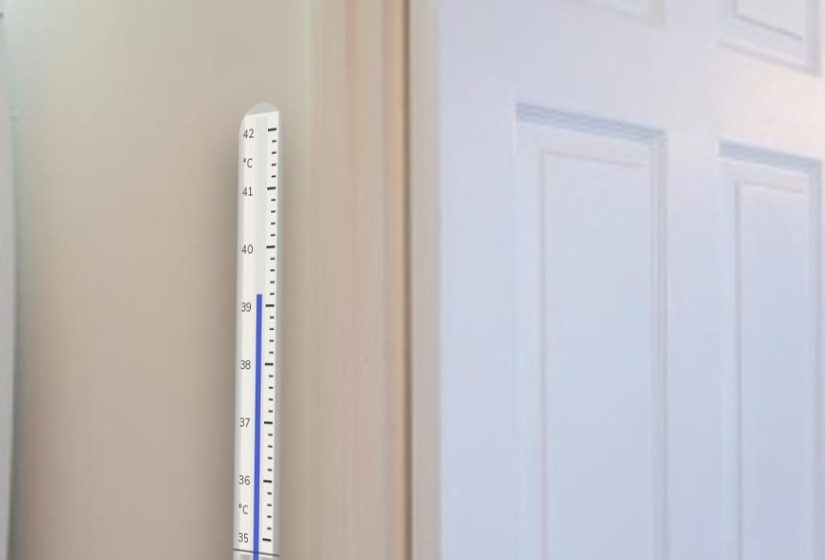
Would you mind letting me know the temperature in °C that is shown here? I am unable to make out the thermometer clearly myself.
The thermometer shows 39.2 °C
